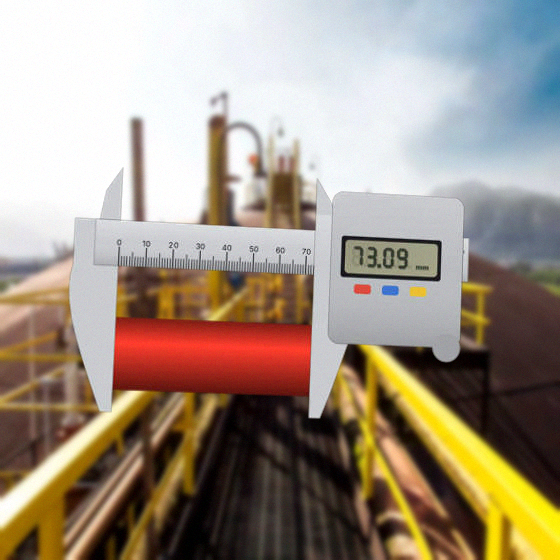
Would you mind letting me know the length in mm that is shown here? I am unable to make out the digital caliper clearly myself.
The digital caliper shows 73.09 mm
